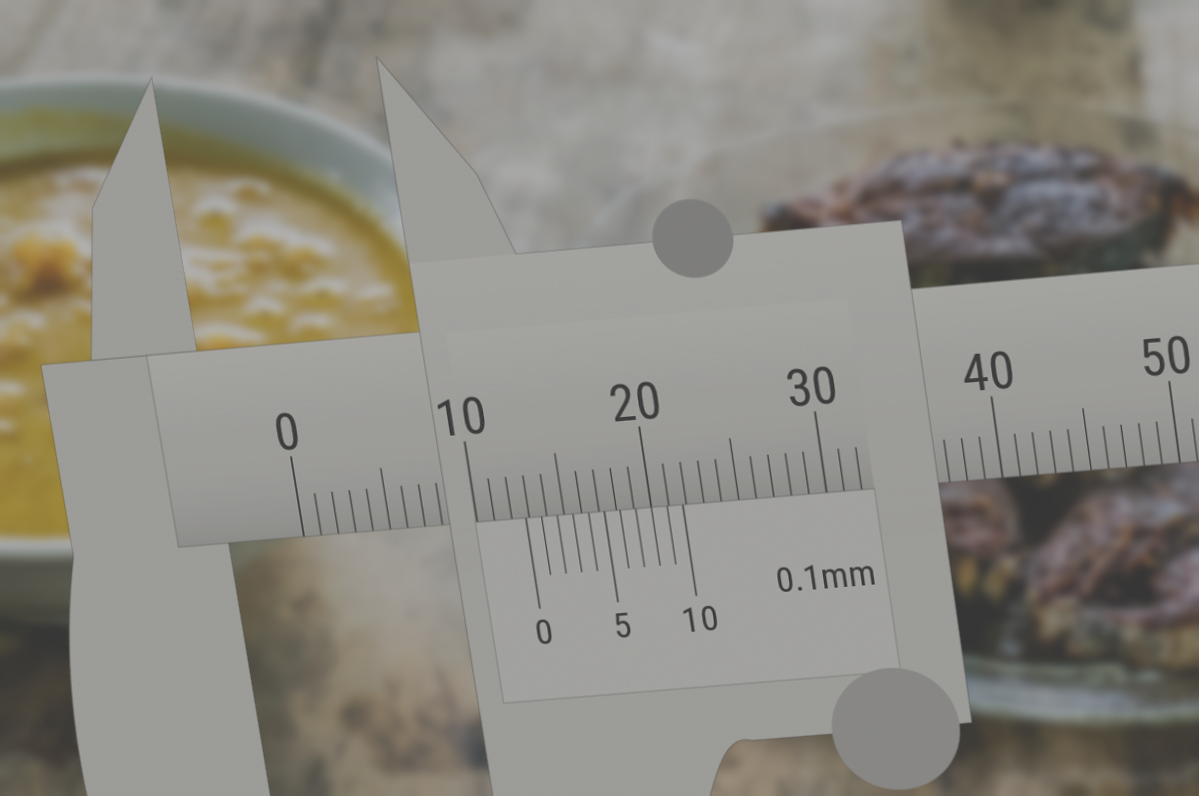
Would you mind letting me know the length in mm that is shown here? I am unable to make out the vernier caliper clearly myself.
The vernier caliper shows 12.8 mm
